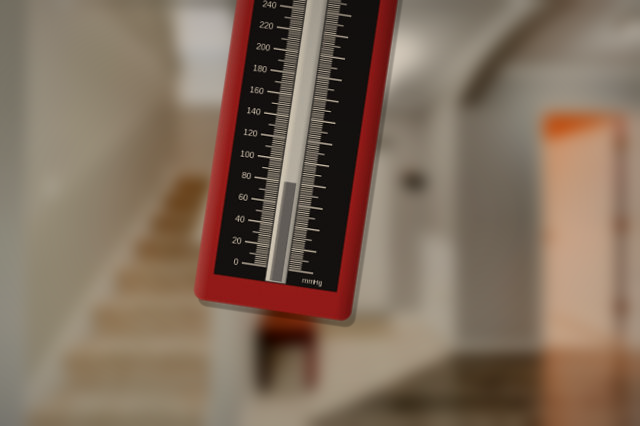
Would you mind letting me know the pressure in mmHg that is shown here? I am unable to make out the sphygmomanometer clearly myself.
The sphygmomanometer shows 80 mmHg
